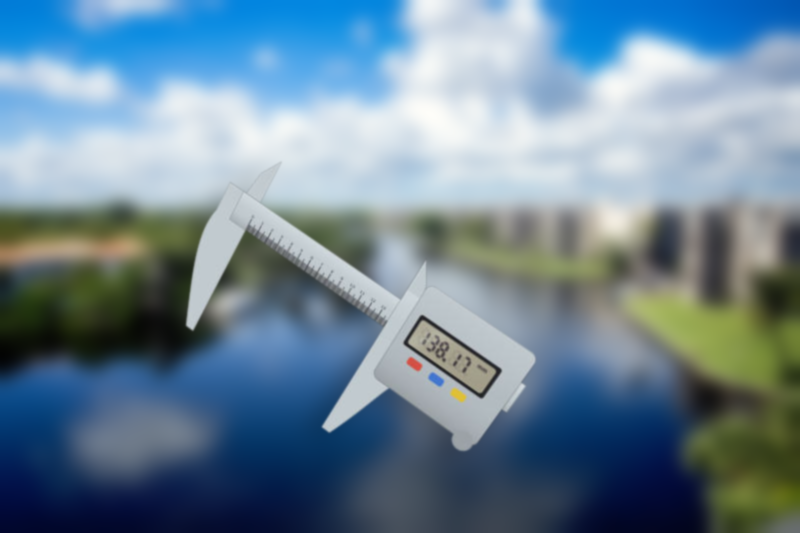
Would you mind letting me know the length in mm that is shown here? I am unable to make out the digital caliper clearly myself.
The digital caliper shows 138.17 mm
